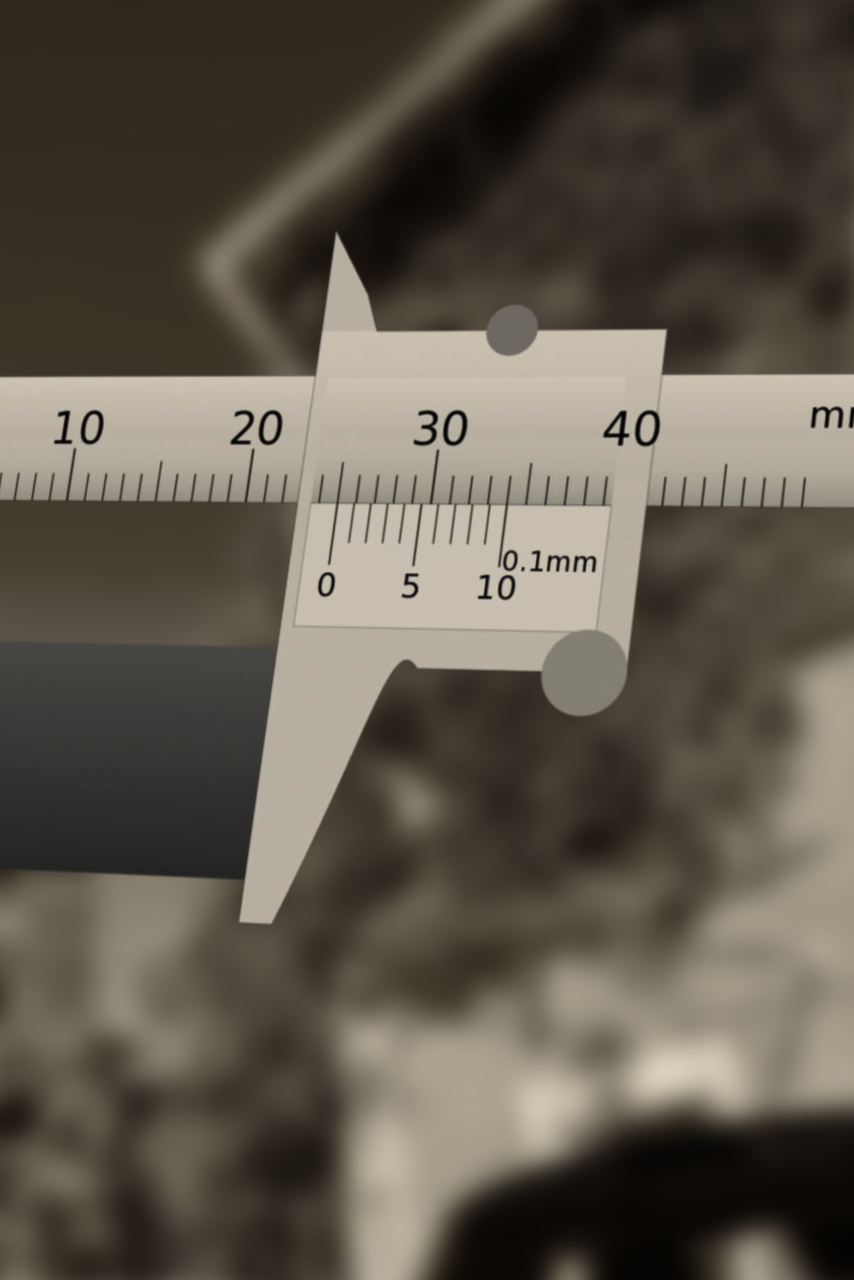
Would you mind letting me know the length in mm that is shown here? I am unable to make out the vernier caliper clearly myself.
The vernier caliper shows 25.0 mm
